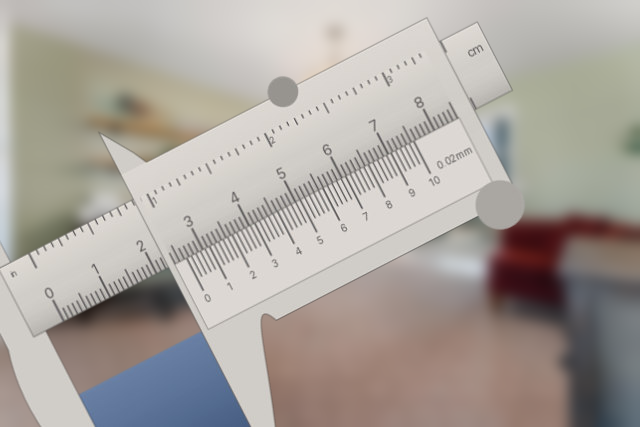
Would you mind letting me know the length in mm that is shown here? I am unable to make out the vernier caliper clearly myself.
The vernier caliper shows 26.5 mm
